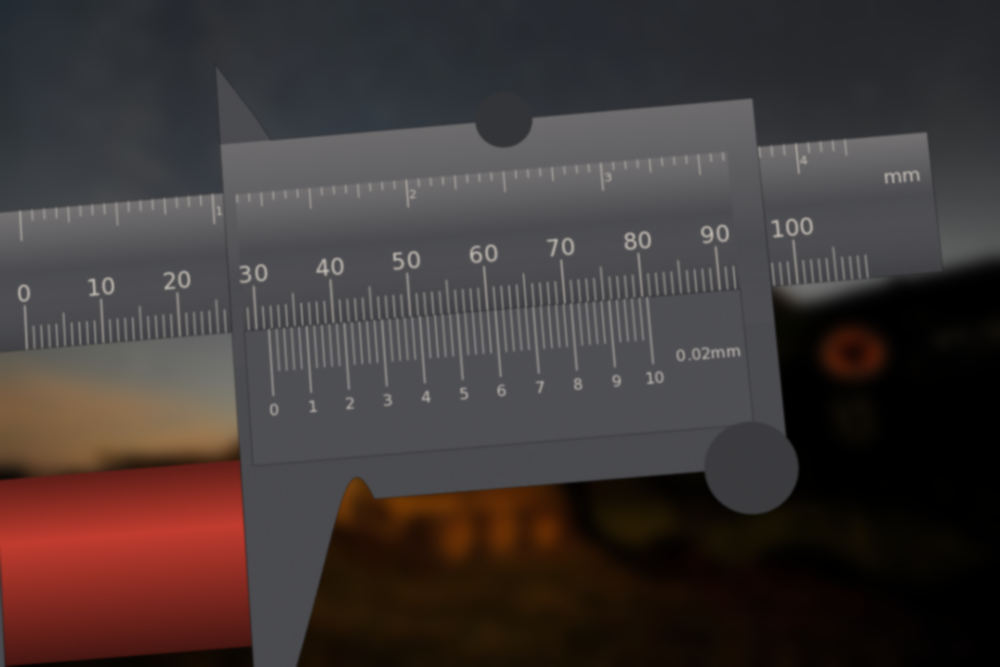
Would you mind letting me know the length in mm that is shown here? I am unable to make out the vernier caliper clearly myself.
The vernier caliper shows 31.6 mm
